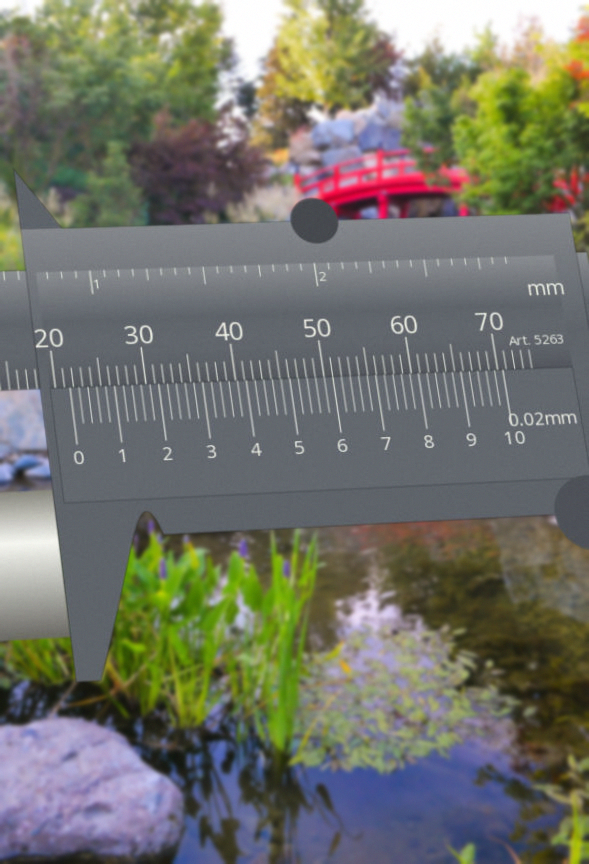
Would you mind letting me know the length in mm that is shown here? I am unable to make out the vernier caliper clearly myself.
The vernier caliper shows 21.6 mm
